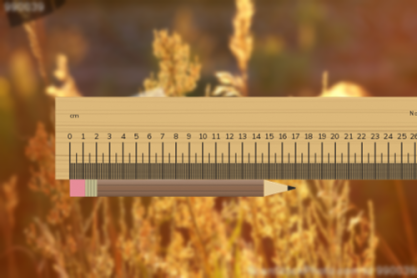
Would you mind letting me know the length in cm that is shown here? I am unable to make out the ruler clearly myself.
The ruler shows 17 cm
